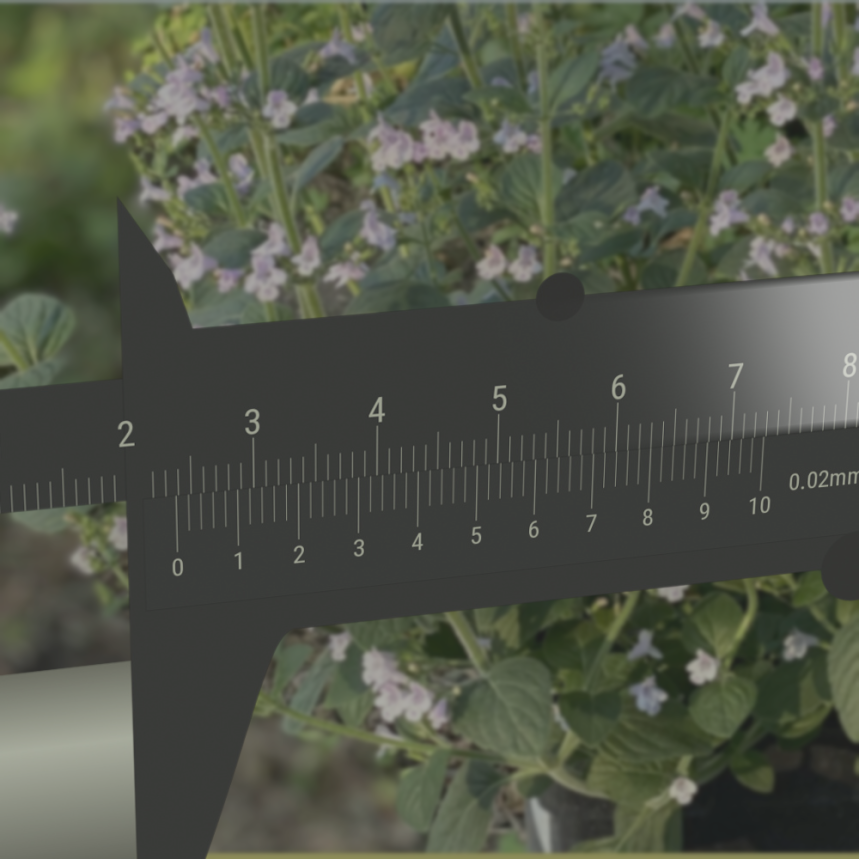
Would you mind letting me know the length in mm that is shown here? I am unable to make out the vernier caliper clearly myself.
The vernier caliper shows 23.8 mm
